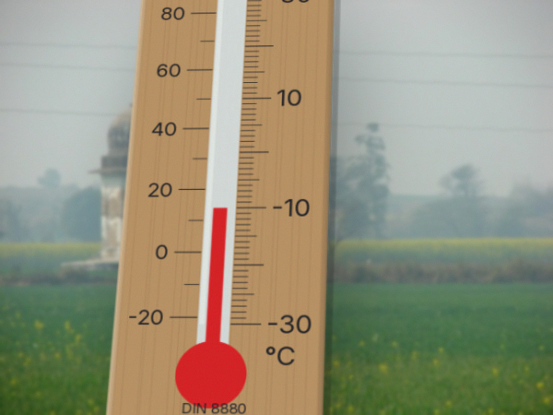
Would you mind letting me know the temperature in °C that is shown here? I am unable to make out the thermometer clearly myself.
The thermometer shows -10 °C
